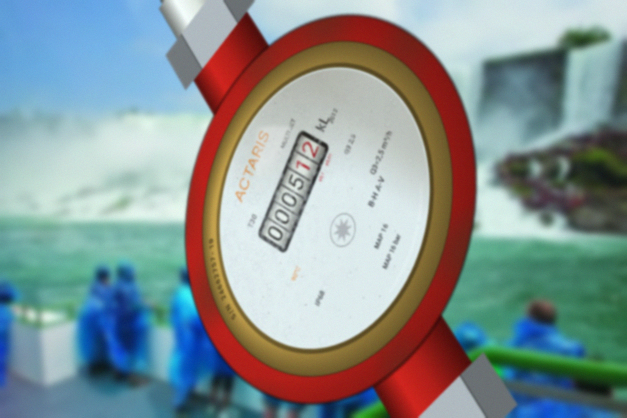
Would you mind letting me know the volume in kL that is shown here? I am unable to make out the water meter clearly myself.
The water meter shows 5.12 kL
